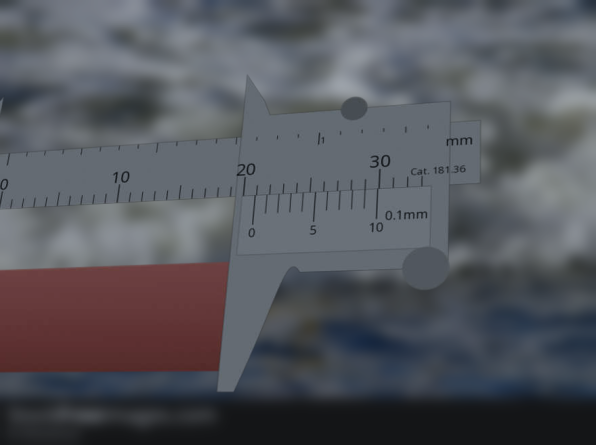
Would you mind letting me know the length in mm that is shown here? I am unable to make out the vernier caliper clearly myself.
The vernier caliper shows 20.9 mm
